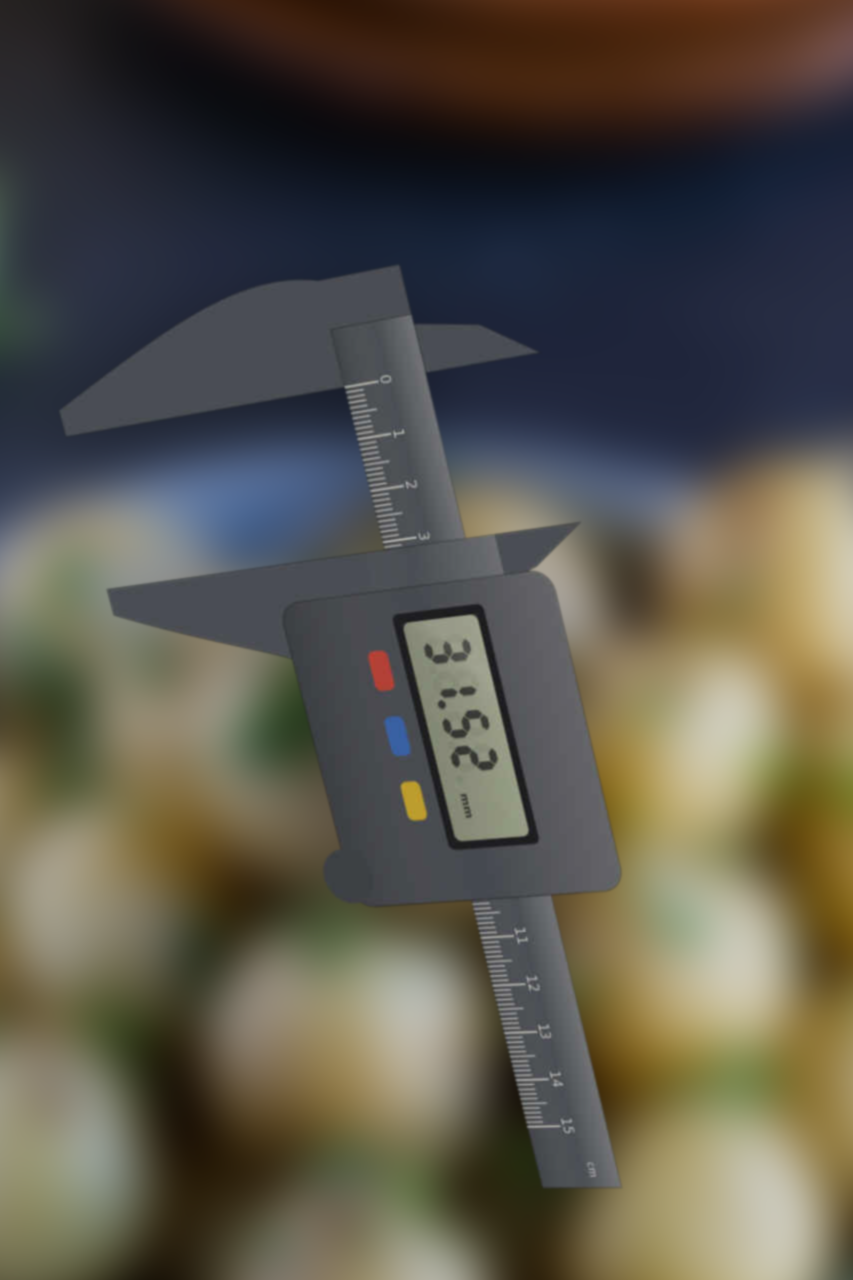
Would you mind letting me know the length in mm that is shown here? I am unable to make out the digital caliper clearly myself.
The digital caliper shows 31.52 mm
